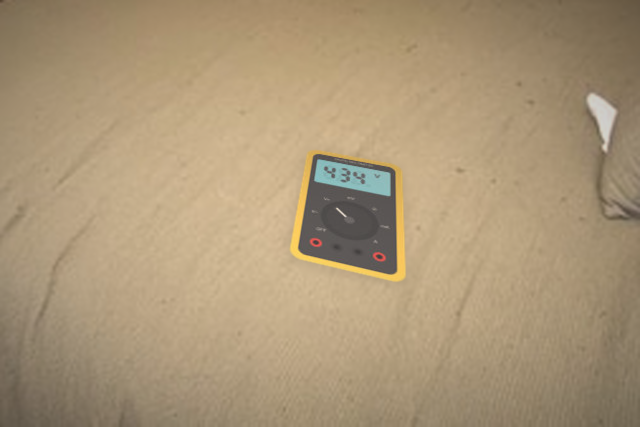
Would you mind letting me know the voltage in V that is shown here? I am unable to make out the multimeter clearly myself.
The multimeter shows 434 V
